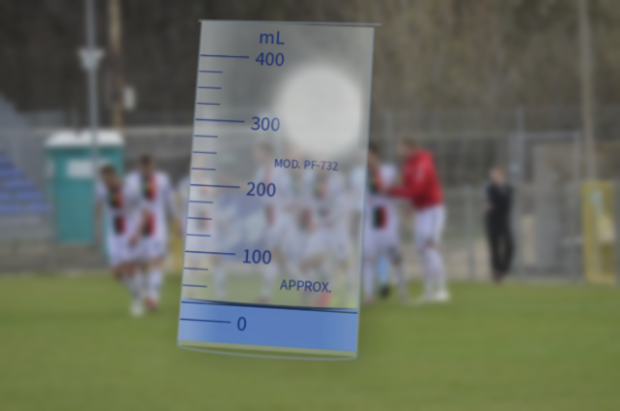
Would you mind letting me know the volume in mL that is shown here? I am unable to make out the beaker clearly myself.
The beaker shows 25 mL
